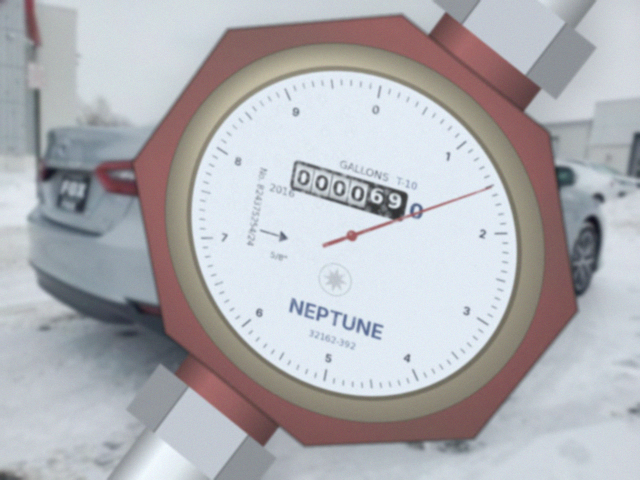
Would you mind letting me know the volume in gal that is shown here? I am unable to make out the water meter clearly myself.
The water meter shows 691.5 gal
